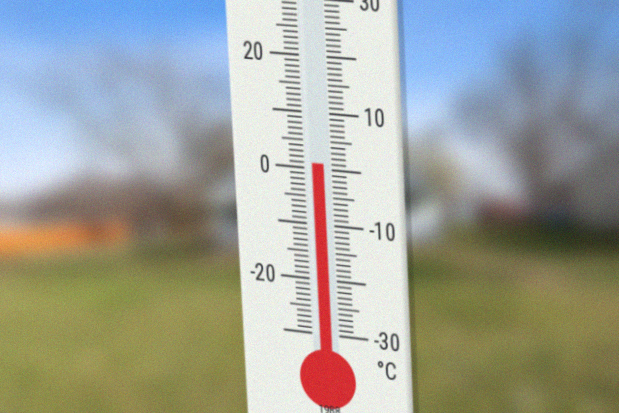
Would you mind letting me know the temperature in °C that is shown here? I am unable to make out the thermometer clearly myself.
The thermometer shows 1 °C
